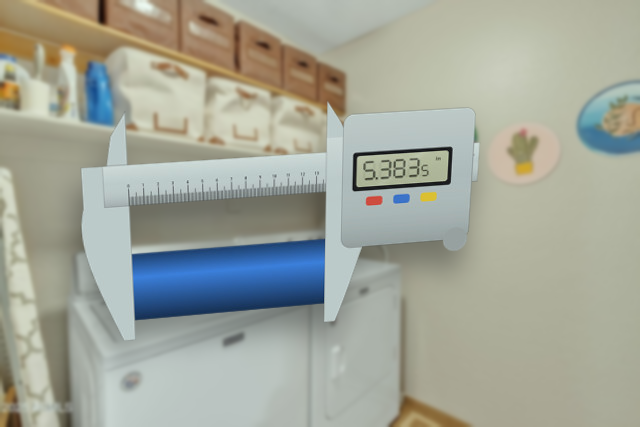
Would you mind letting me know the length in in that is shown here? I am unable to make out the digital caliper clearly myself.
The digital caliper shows 5.3835 in
